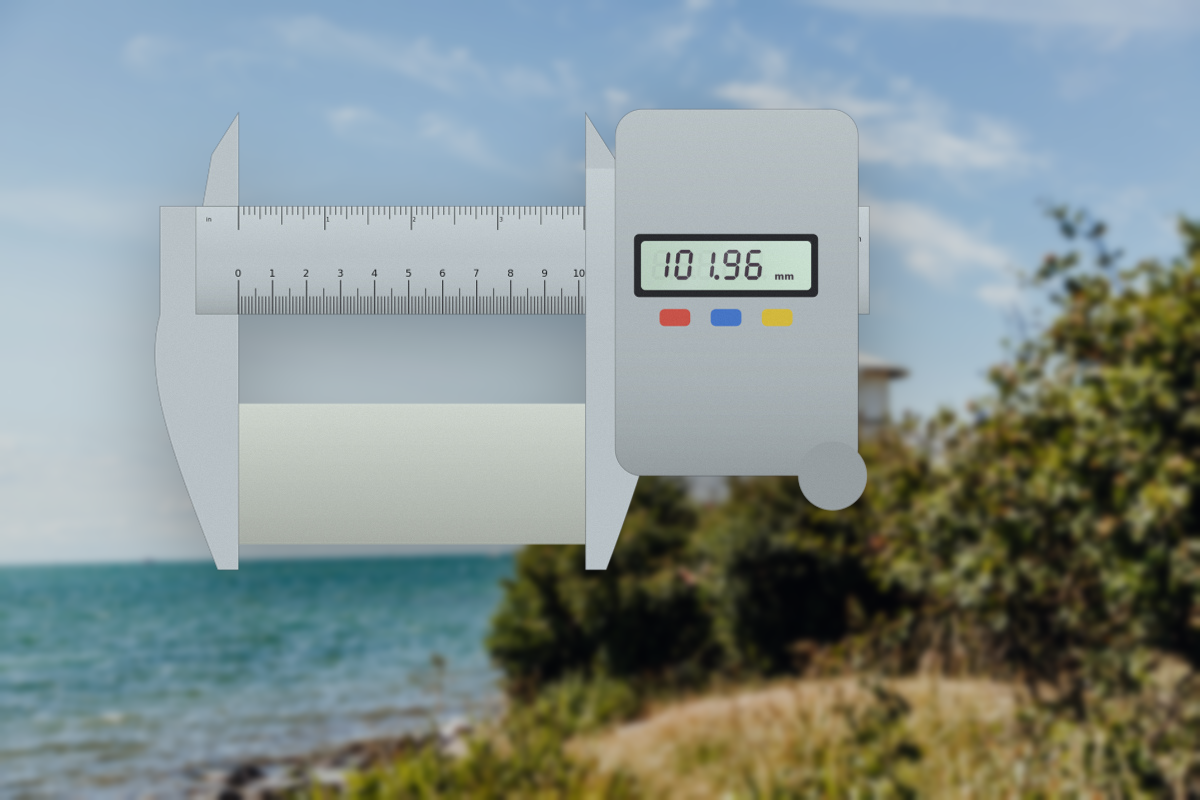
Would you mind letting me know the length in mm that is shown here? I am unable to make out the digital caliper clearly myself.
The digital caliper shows 101.96 mm
